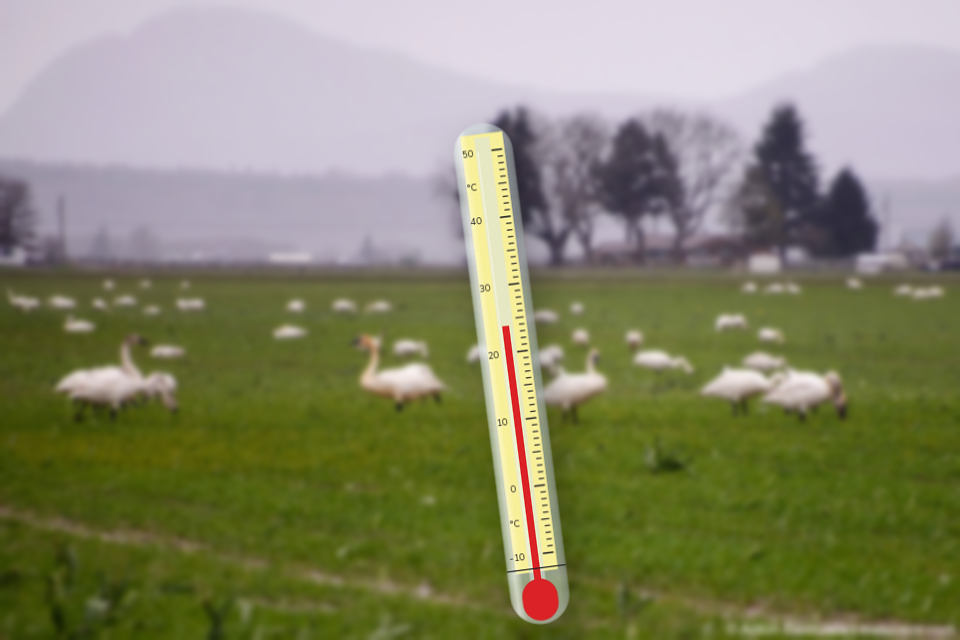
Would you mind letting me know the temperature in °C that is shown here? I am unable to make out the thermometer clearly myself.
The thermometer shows 24 °C
